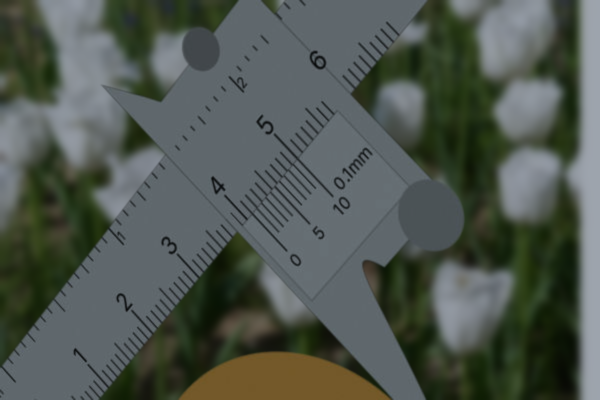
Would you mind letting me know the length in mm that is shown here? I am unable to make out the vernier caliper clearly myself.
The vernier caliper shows 41.0 mm
